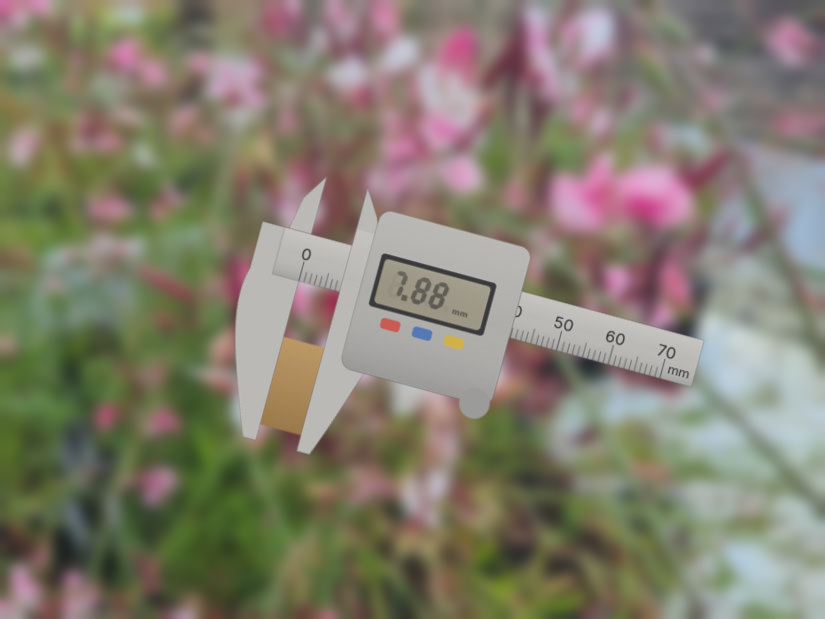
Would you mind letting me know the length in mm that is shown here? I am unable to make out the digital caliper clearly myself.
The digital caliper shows 7.88 mm
